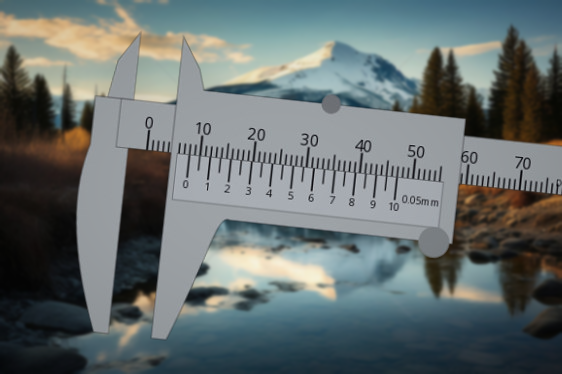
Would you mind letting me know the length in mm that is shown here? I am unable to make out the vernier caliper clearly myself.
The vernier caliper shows 8.0 mm
